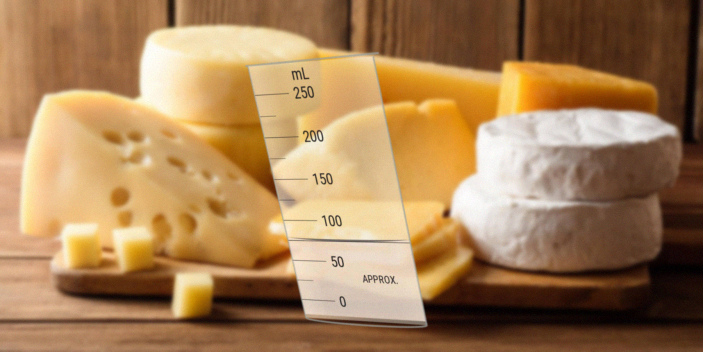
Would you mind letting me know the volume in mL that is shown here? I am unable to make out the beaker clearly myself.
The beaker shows 75 mL
